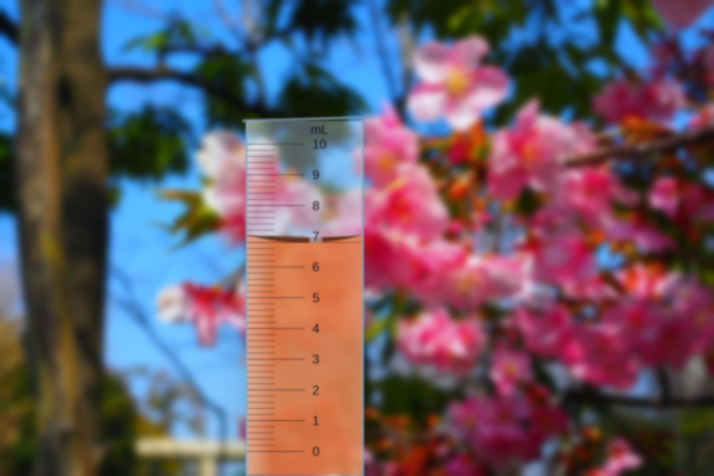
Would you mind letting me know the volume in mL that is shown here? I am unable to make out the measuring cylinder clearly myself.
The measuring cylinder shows 6.8 mL
